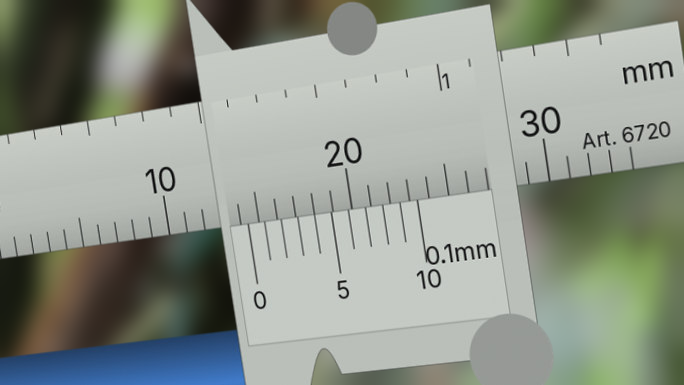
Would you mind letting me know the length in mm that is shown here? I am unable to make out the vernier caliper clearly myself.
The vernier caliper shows 14.4 mm
